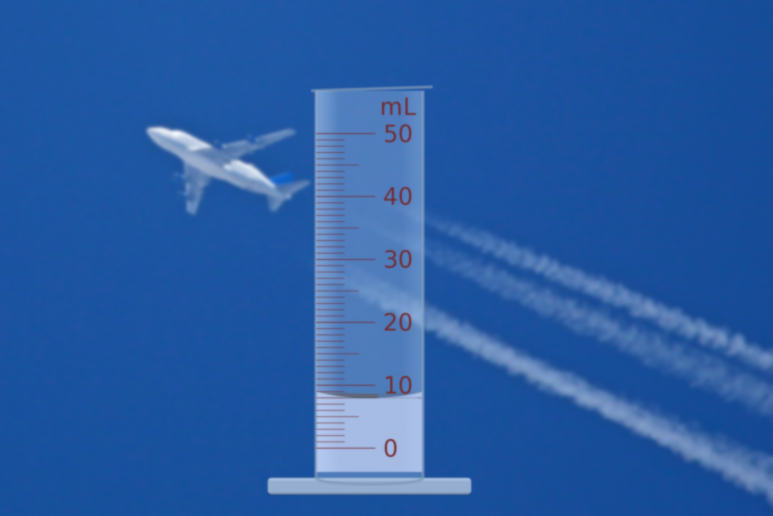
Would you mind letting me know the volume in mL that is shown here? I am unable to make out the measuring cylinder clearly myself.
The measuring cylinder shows 8 mL
